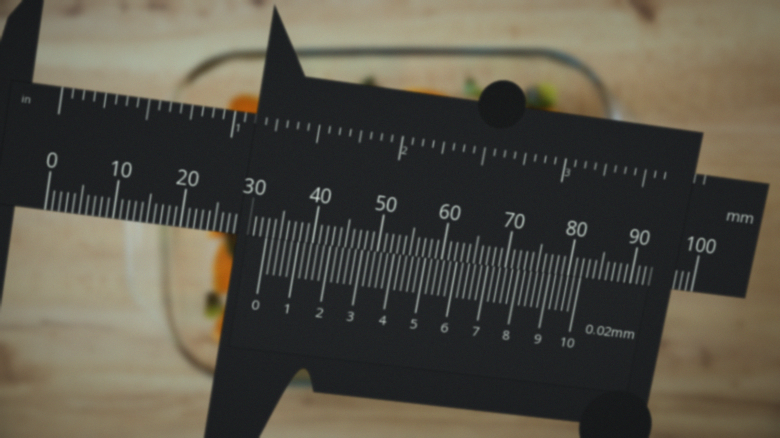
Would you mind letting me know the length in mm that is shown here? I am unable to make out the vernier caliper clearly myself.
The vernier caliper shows 33.0 mm
